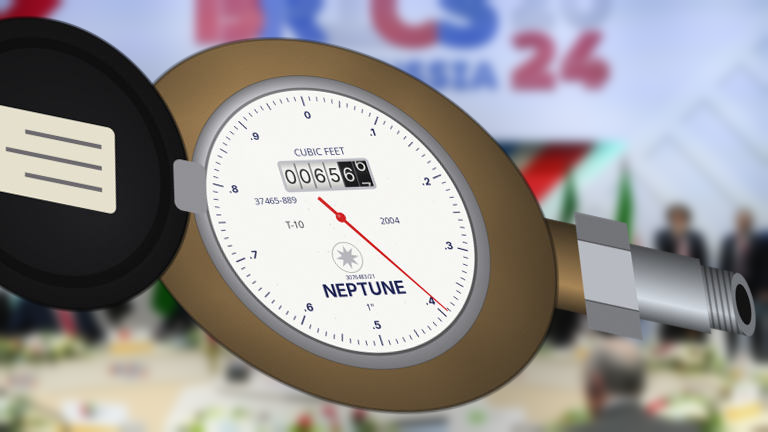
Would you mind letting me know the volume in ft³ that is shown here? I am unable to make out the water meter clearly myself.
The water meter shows 6566.39 ft³
